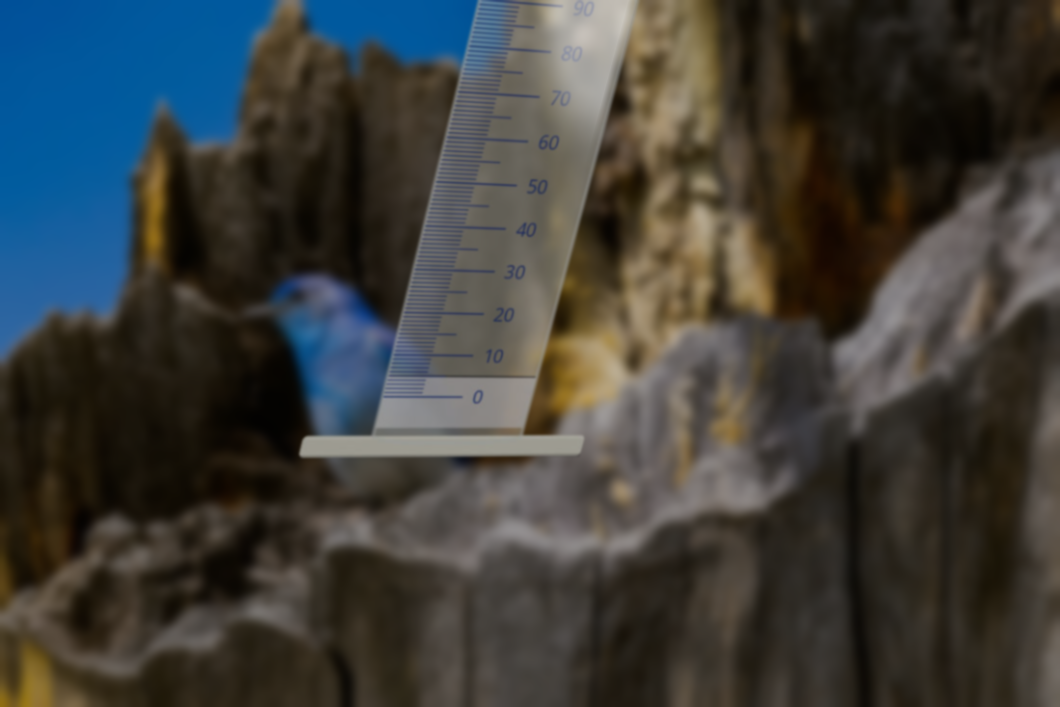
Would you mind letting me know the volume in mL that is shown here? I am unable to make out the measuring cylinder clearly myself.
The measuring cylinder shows 5 mL
